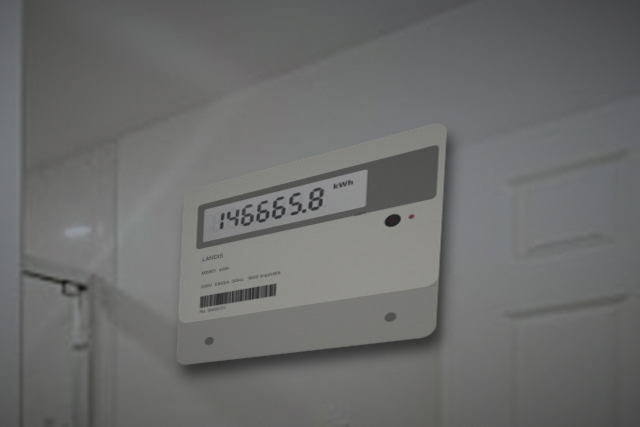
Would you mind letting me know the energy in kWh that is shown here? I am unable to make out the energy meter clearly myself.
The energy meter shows 146665.8 kWh
